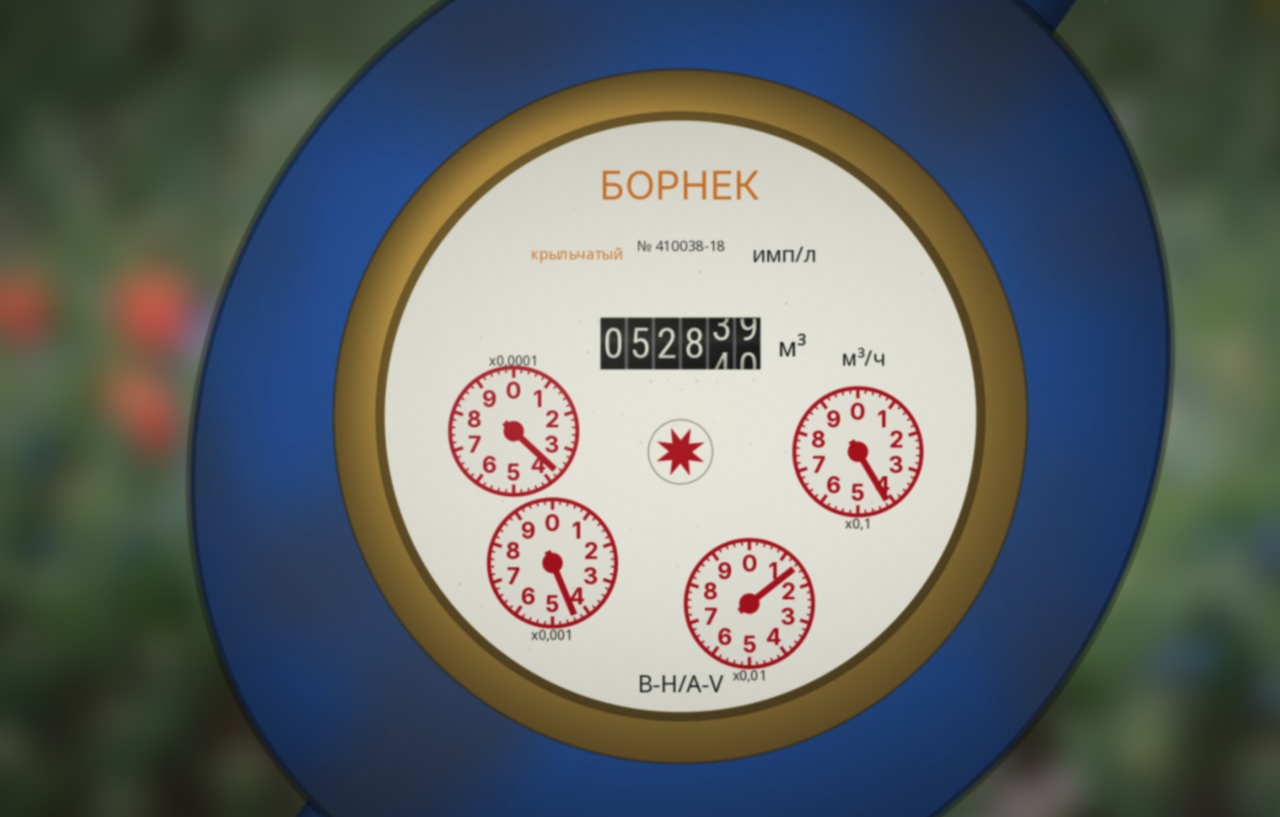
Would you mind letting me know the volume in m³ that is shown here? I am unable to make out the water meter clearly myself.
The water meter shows 52839.4143 m³
